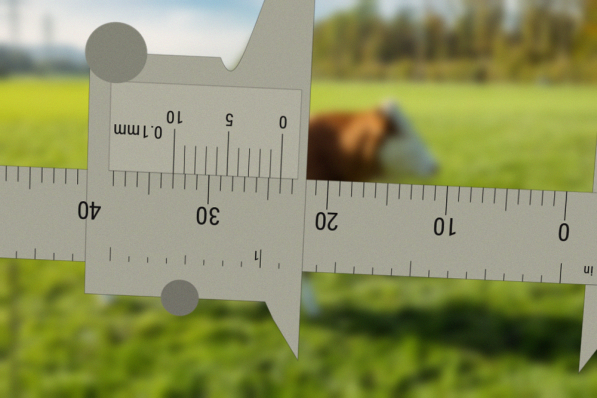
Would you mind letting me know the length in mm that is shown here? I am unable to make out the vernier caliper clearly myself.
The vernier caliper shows 24.0 mm
